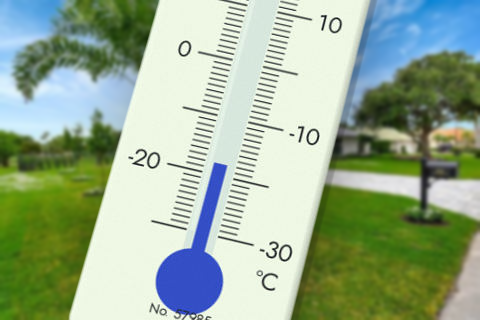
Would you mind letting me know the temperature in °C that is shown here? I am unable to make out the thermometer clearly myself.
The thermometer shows -18 °C
